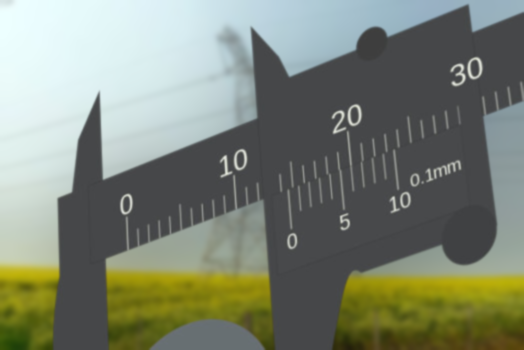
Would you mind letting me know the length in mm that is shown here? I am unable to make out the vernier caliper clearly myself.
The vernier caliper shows 14.6 mm
